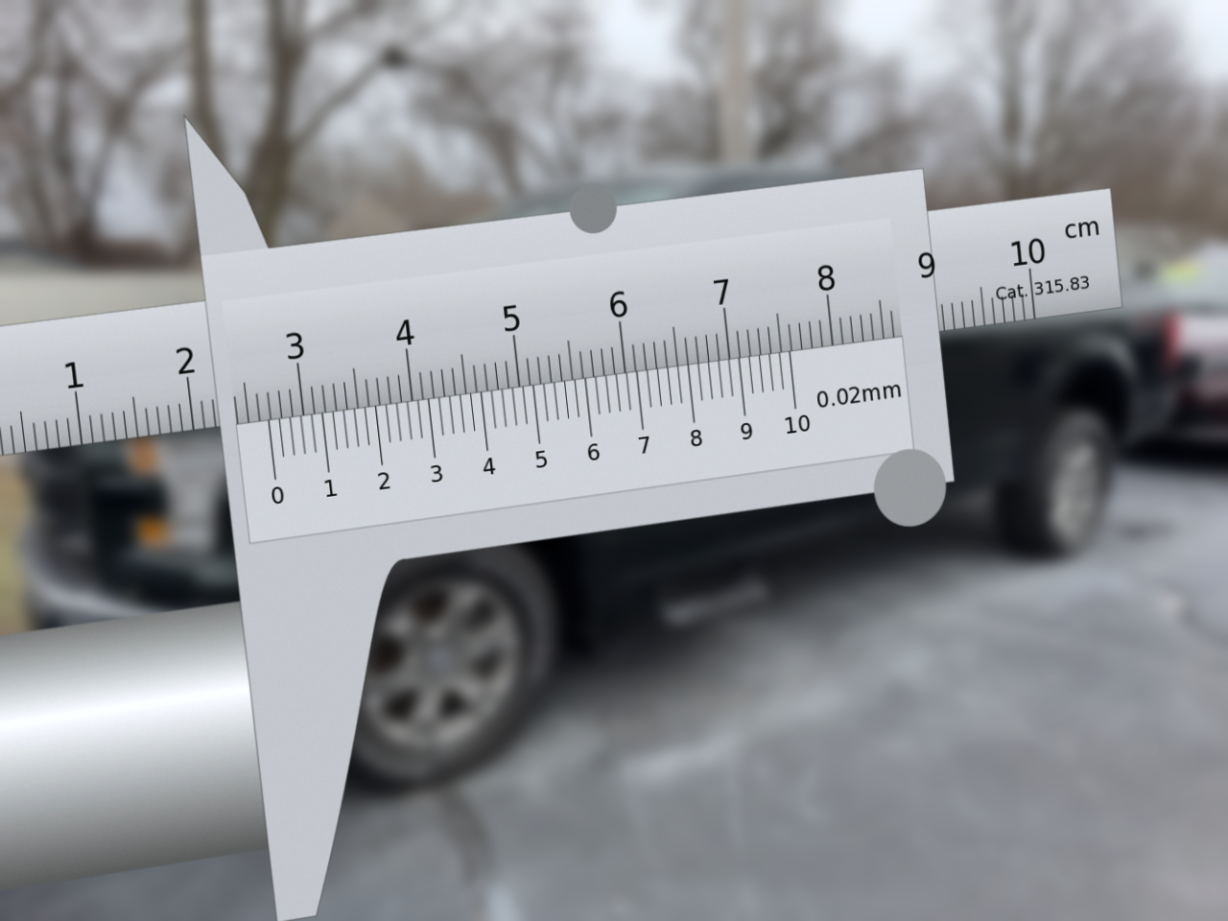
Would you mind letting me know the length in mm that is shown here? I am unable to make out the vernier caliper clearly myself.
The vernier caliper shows 26.8 mm
